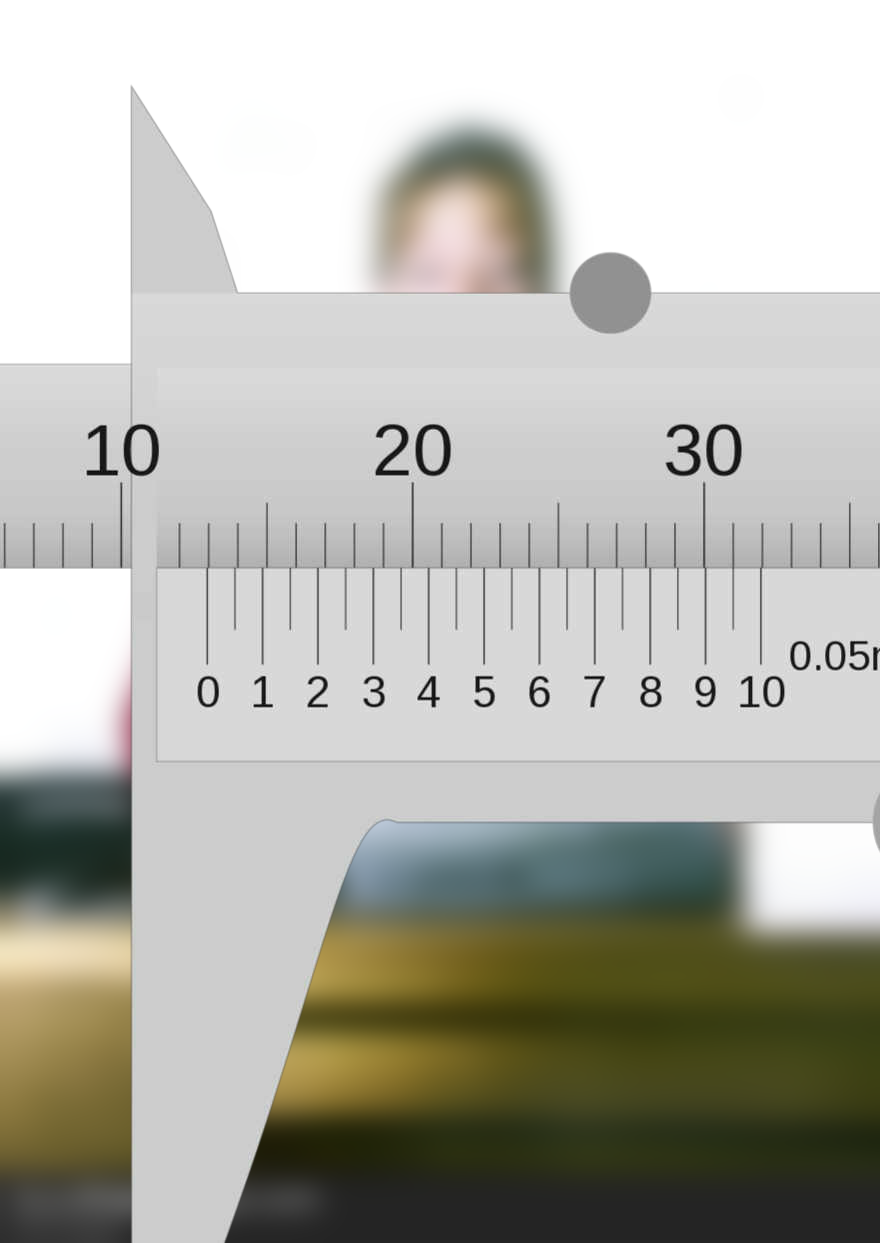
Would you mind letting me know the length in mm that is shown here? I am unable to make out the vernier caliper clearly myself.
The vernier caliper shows 12.95 mm
